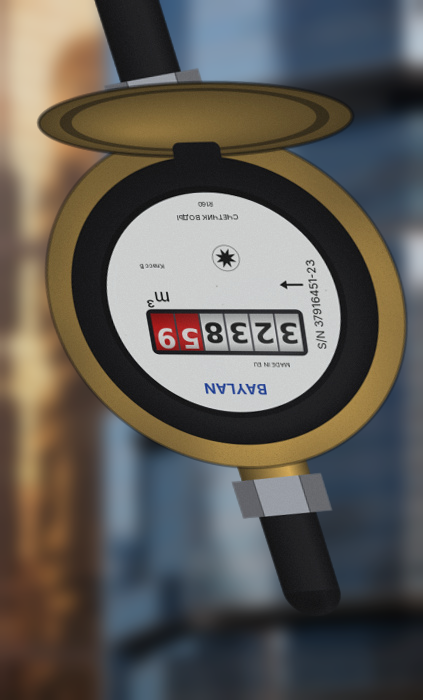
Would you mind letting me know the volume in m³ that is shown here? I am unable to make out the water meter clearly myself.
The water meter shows 3238.59 m³
